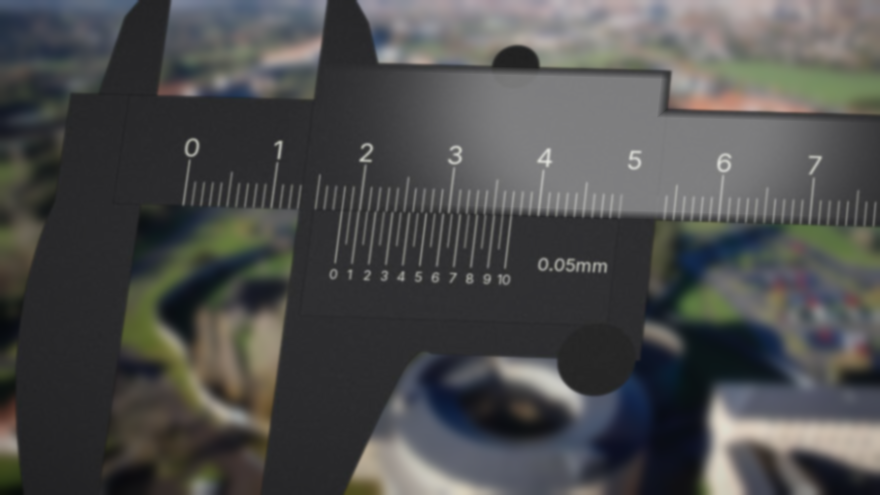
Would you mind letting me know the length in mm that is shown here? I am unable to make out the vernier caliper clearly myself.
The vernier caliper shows 18.0 mm
